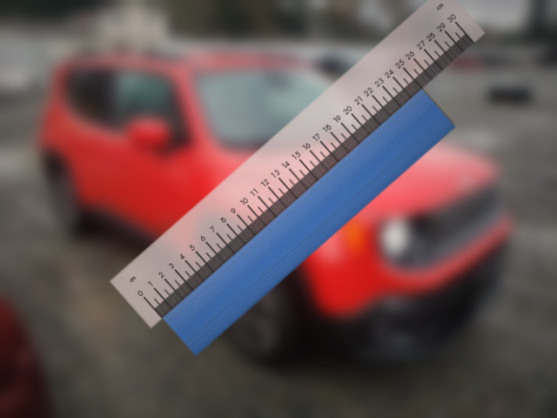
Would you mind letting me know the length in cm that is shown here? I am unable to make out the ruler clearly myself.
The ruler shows 25 cm
